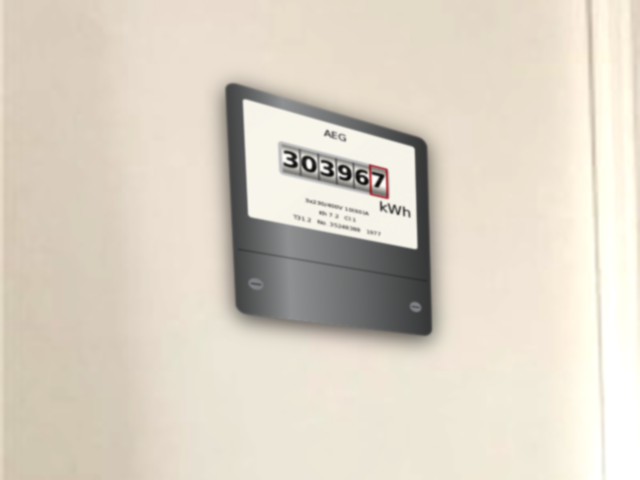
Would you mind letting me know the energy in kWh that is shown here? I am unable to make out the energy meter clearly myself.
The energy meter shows 30396.7 kWh
